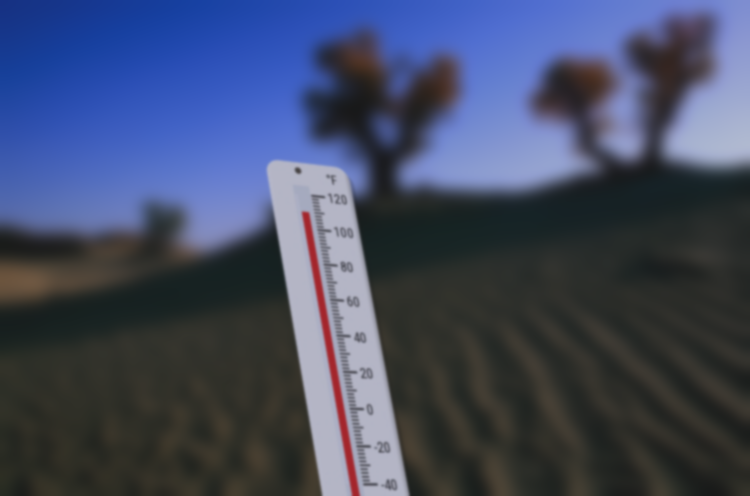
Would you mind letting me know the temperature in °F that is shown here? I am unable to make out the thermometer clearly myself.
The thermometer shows 110 °F
